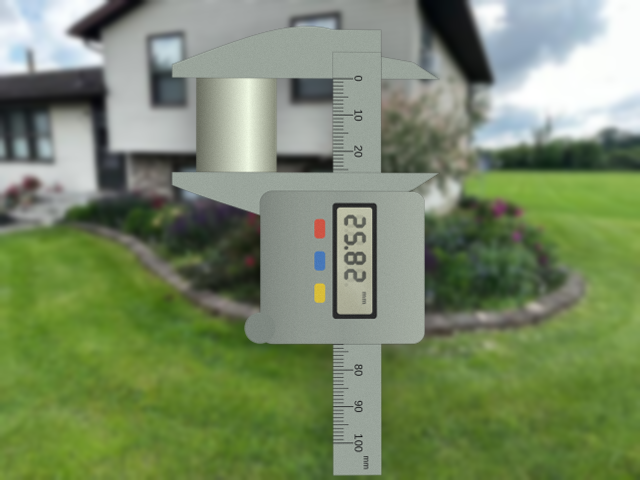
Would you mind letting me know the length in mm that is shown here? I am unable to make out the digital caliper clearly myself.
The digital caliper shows 25.82 mm
